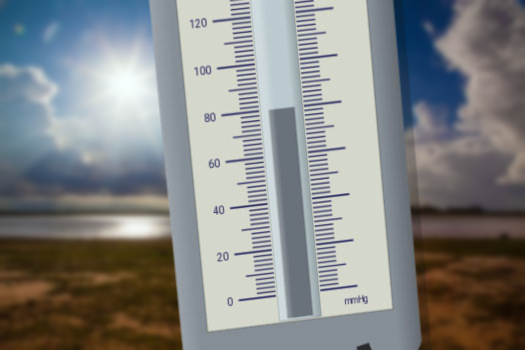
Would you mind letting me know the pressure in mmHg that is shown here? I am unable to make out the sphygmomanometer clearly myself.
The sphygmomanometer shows 80 mmHg
